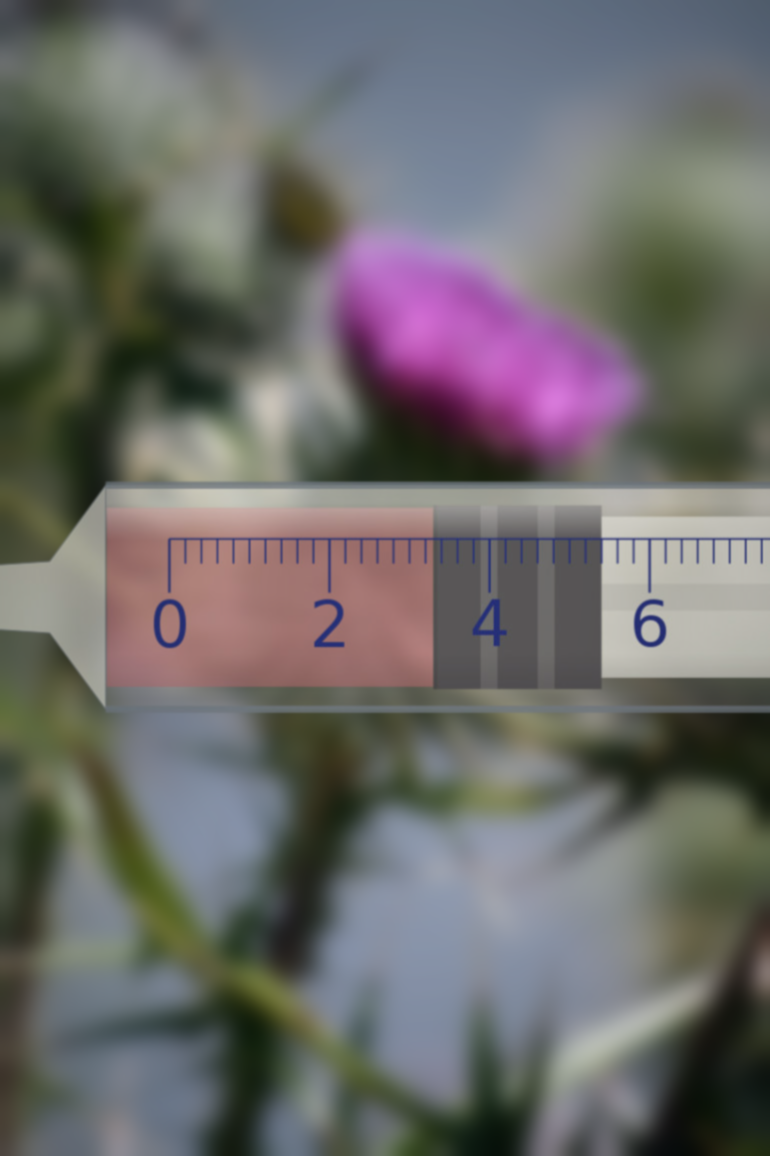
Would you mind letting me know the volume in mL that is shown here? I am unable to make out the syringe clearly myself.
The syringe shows 3.3 mL
